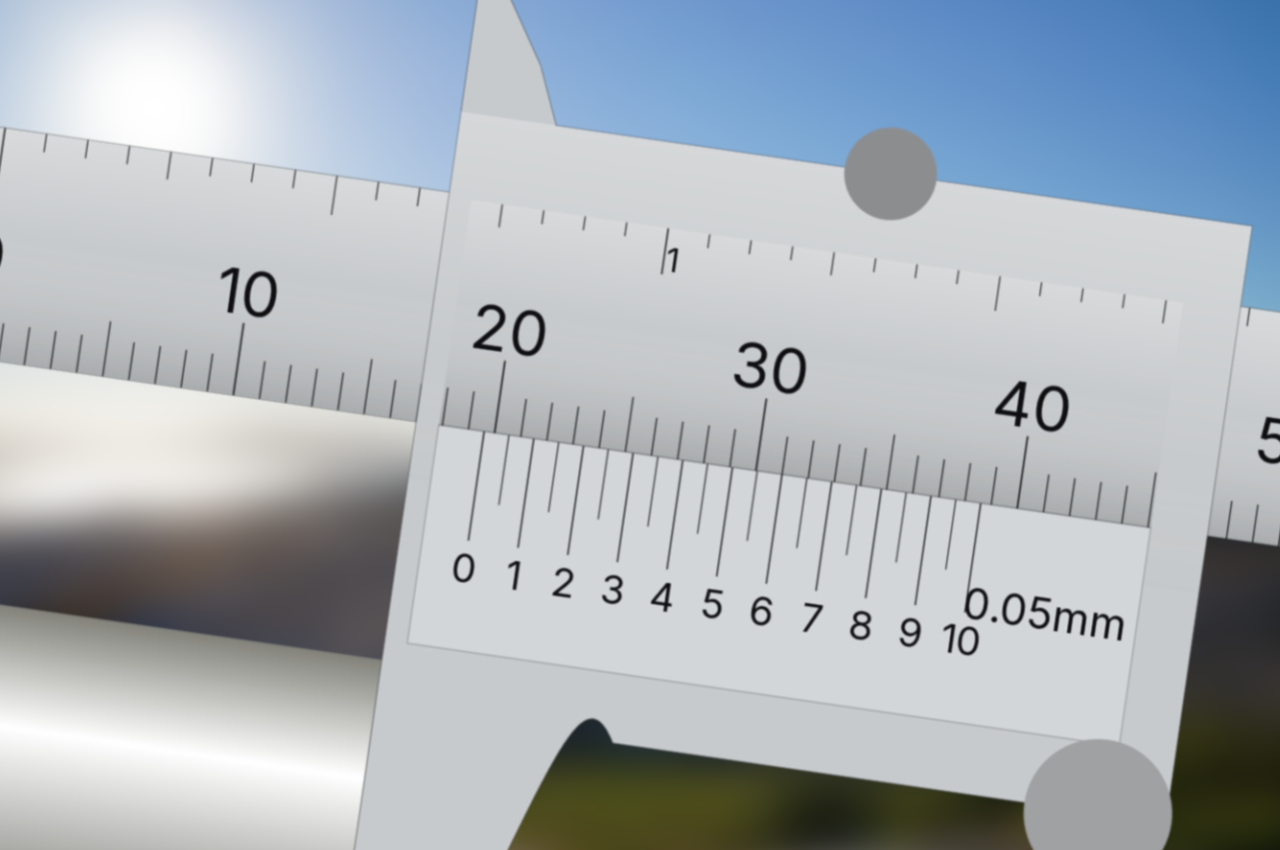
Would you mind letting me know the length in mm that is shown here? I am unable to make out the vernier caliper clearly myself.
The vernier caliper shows 19.6 mm
